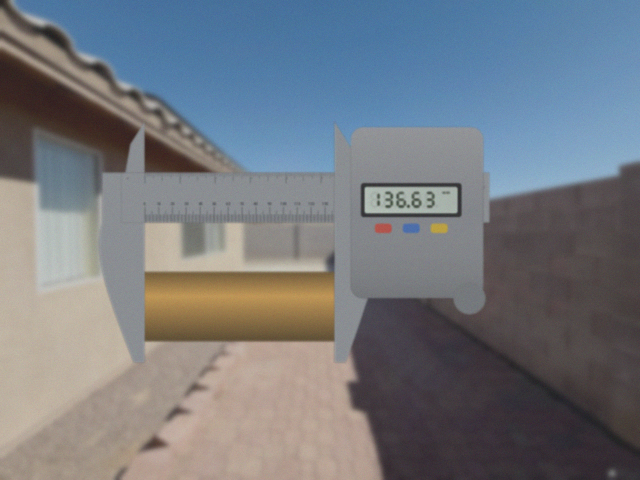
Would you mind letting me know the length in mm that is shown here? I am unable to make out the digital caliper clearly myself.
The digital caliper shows 136.63 mm
